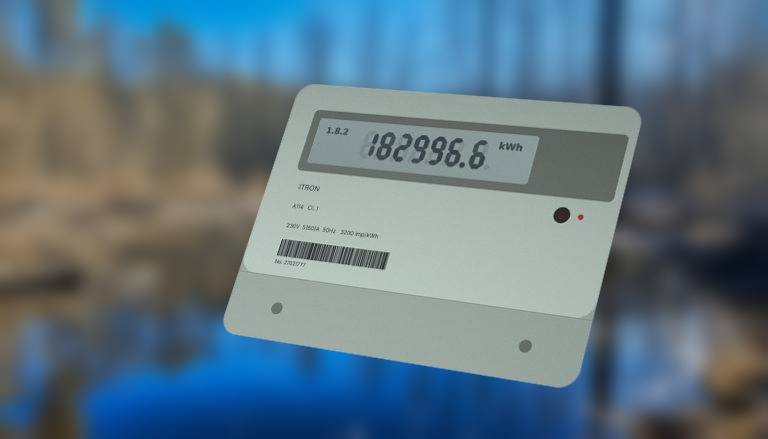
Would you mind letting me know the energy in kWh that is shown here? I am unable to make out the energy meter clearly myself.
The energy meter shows 182996.6 kWh
